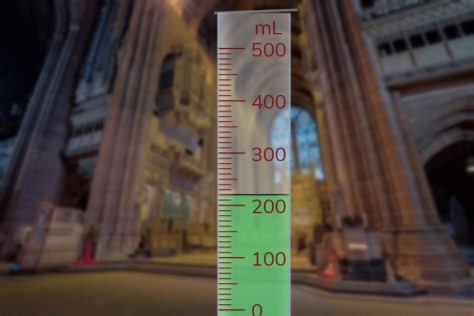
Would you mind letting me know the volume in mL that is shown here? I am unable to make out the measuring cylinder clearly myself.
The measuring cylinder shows 220 mL
